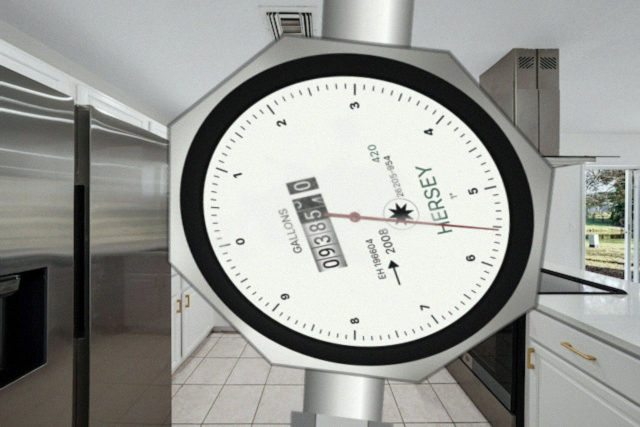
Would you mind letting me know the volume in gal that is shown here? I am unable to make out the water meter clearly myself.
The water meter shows 938535.5 gal
